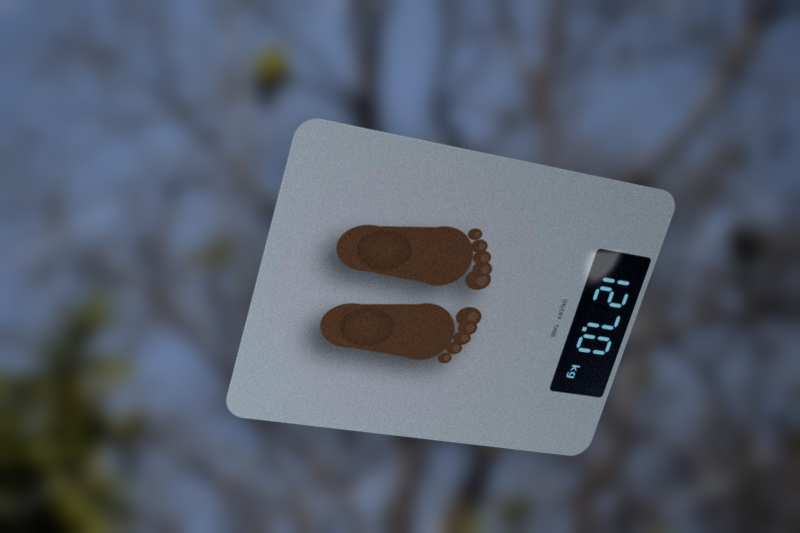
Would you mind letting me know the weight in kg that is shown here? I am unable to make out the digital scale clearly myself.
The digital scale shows 127.0 kg
